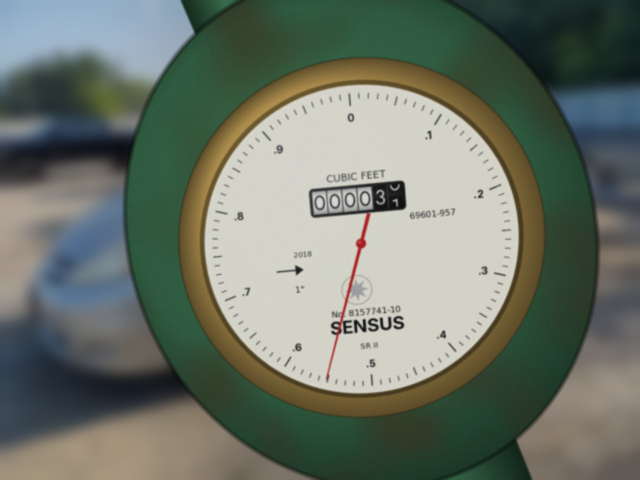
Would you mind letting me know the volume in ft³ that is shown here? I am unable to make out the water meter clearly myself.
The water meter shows 30.55 ft³
